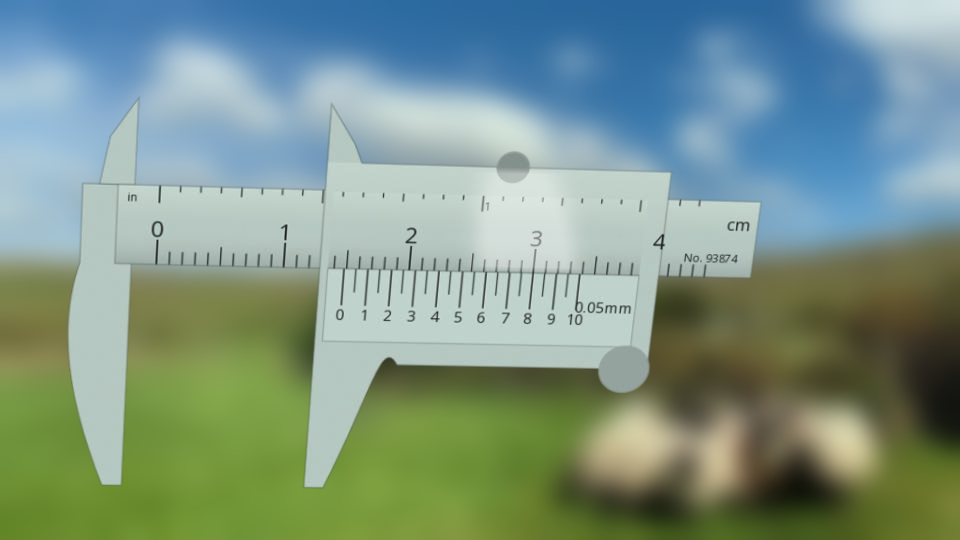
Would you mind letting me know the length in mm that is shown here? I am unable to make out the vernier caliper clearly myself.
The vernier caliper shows 14.8 mm
